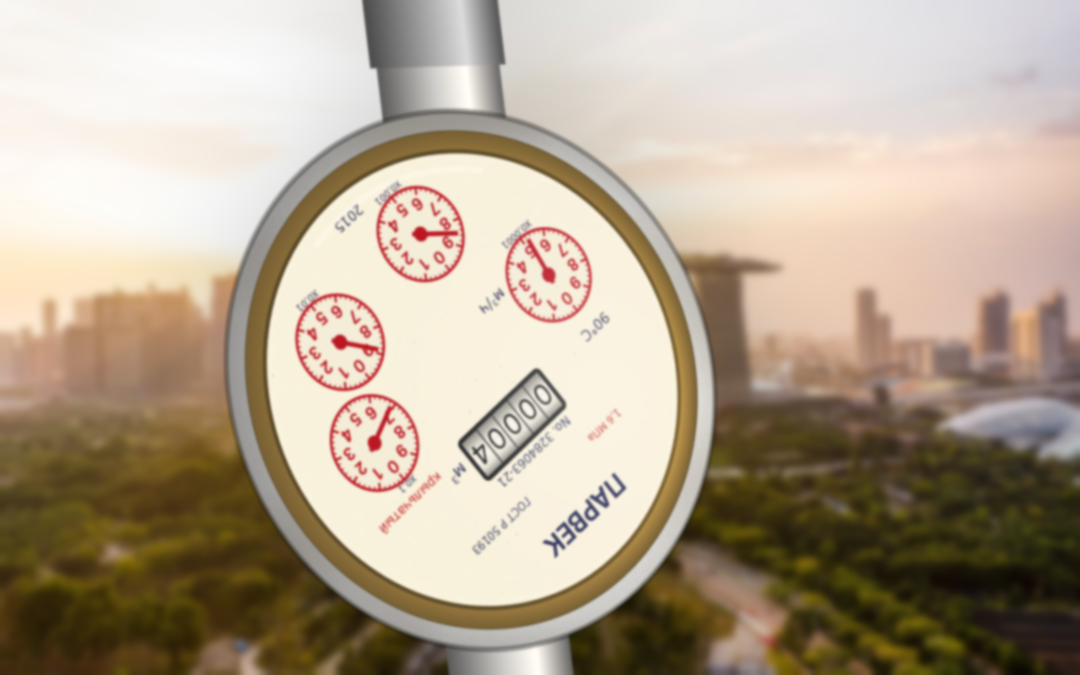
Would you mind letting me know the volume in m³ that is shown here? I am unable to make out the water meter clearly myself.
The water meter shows 4.6885 m³
